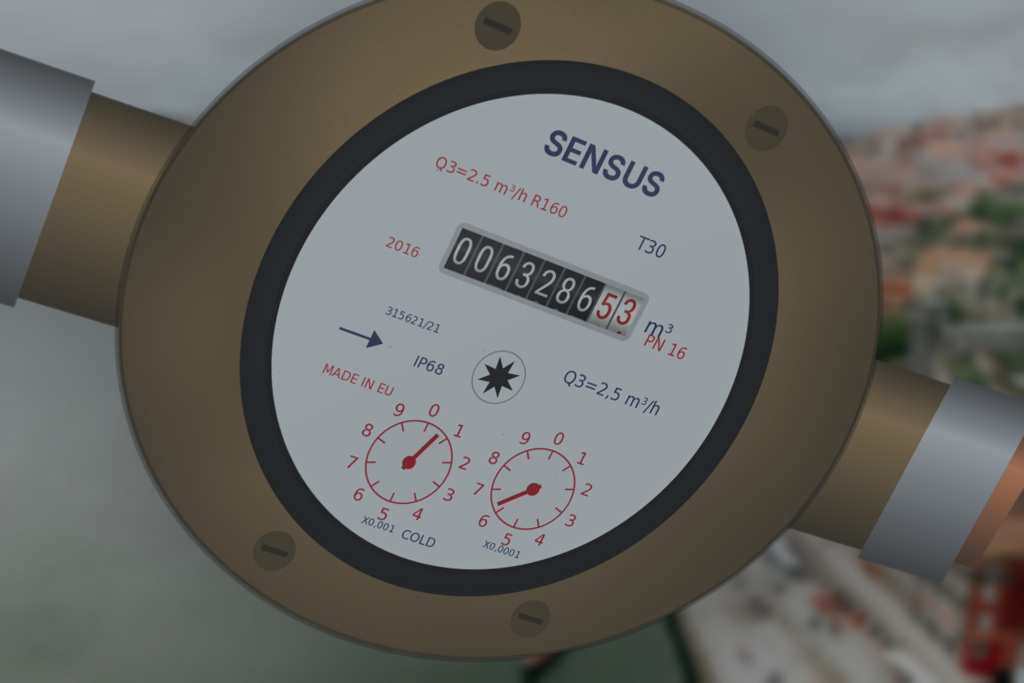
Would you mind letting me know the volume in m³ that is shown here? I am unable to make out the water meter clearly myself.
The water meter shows 63286.5306 m³
